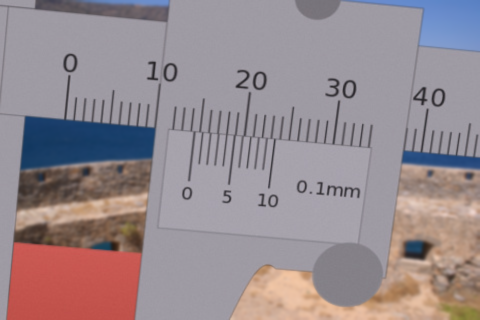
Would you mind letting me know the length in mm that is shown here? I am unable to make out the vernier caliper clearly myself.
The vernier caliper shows 14.4 mm
